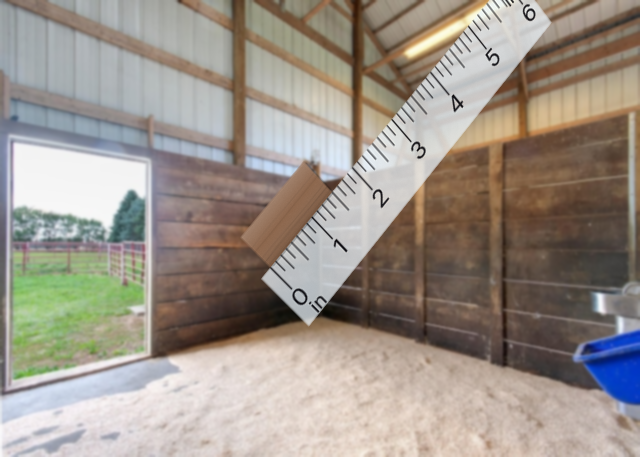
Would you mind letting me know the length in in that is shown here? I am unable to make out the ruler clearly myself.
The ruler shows 1.5 in
